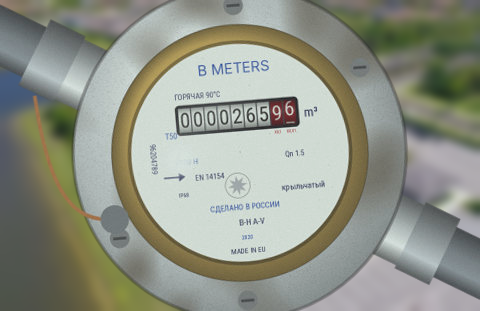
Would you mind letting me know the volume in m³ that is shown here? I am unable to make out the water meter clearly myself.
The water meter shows 265.96 m³
